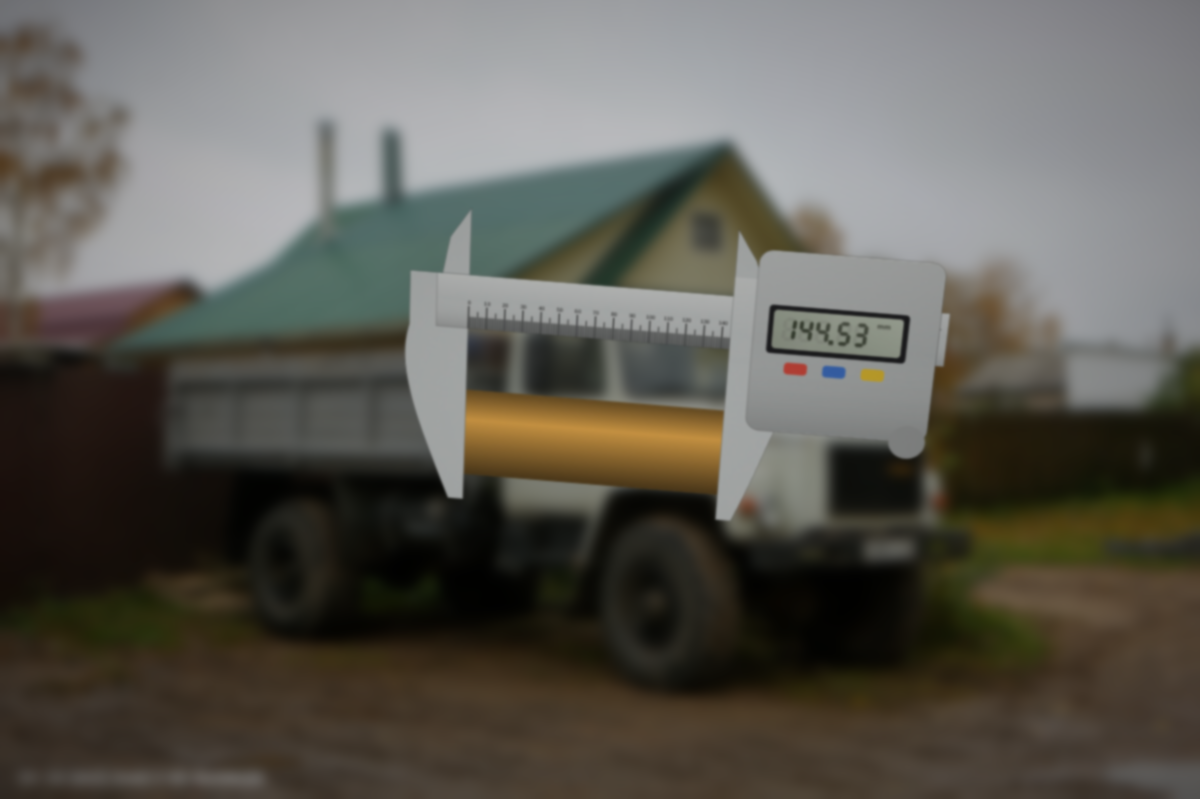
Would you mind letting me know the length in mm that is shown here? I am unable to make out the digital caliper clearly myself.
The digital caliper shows 144.53 mm
